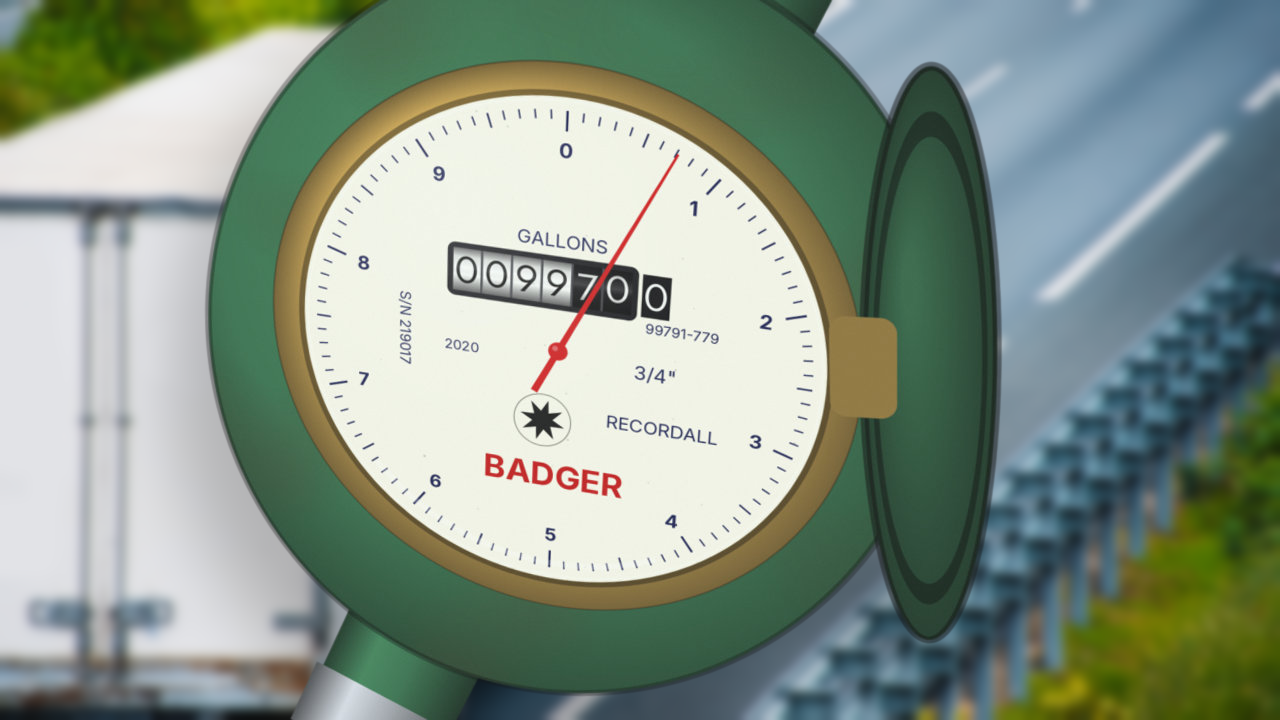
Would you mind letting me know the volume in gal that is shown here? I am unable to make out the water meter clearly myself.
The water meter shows 99700.7 gal
